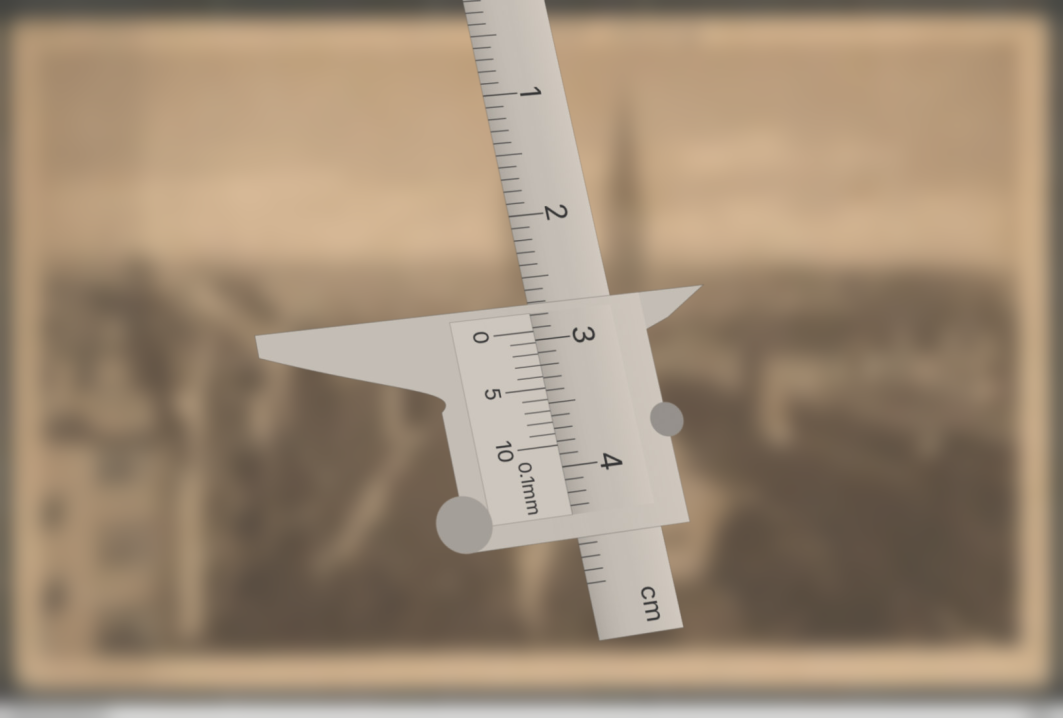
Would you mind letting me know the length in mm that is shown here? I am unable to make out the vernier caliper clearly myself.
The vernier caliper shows 29.3 mm
